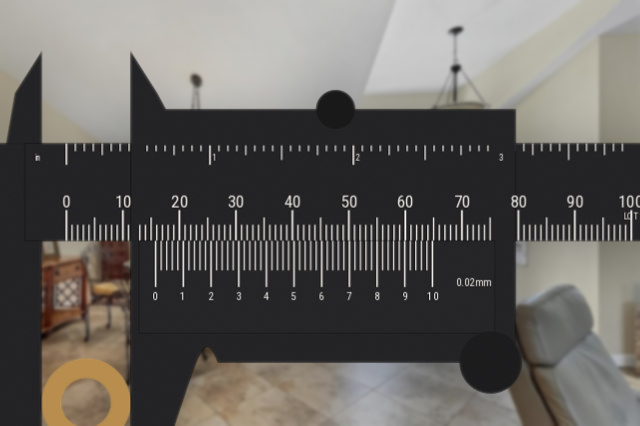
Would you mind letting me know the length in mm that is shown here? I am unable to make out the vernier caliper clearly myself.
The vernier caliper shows 15.8 mm
